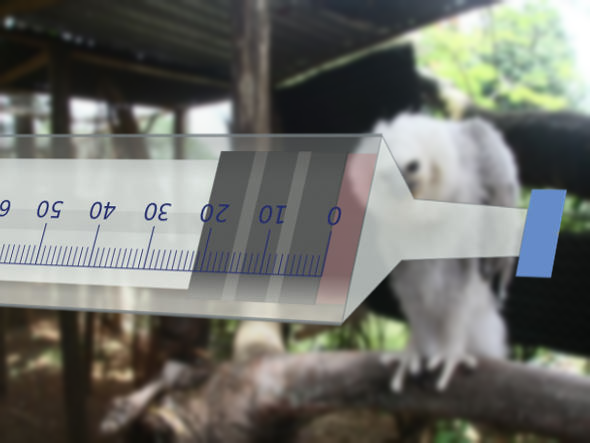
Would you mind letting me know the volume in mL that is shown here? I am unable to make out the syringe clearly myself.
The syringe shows 0 mL
